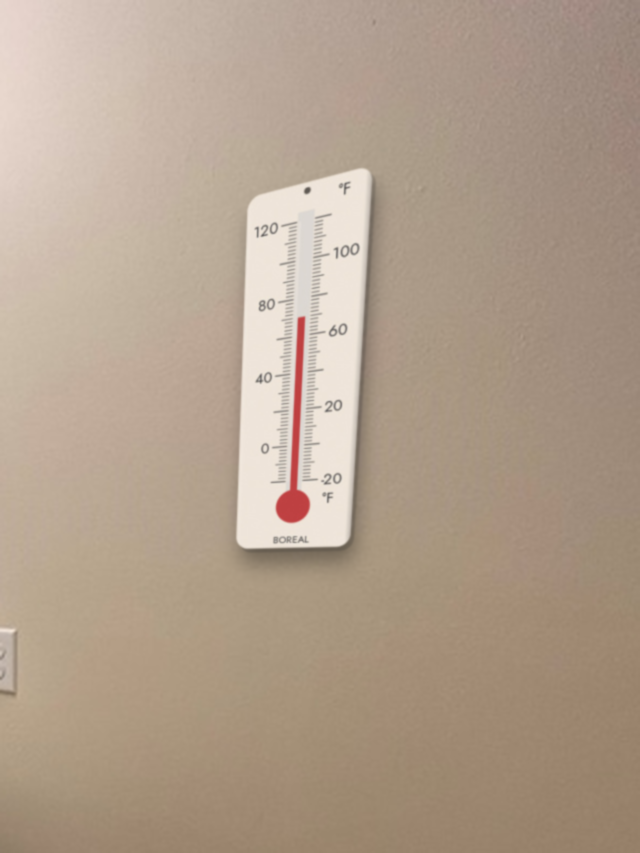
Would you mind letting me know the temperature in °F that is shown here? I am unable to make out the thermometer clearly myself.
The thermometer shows 70 °F
